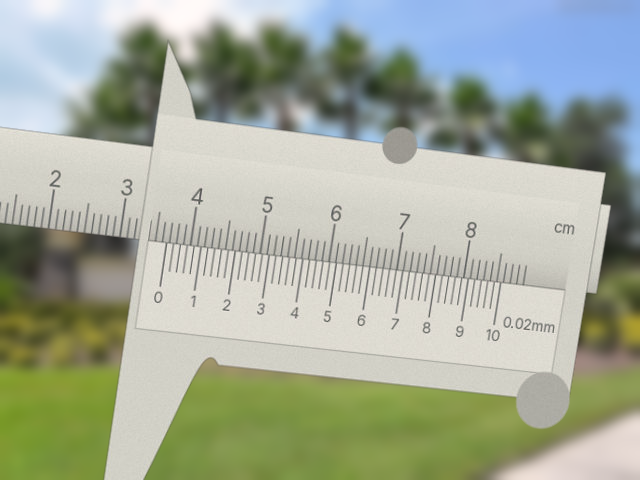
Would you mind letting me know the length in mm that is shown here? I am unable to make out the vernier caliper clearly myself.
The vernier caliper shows 36.6 mm
